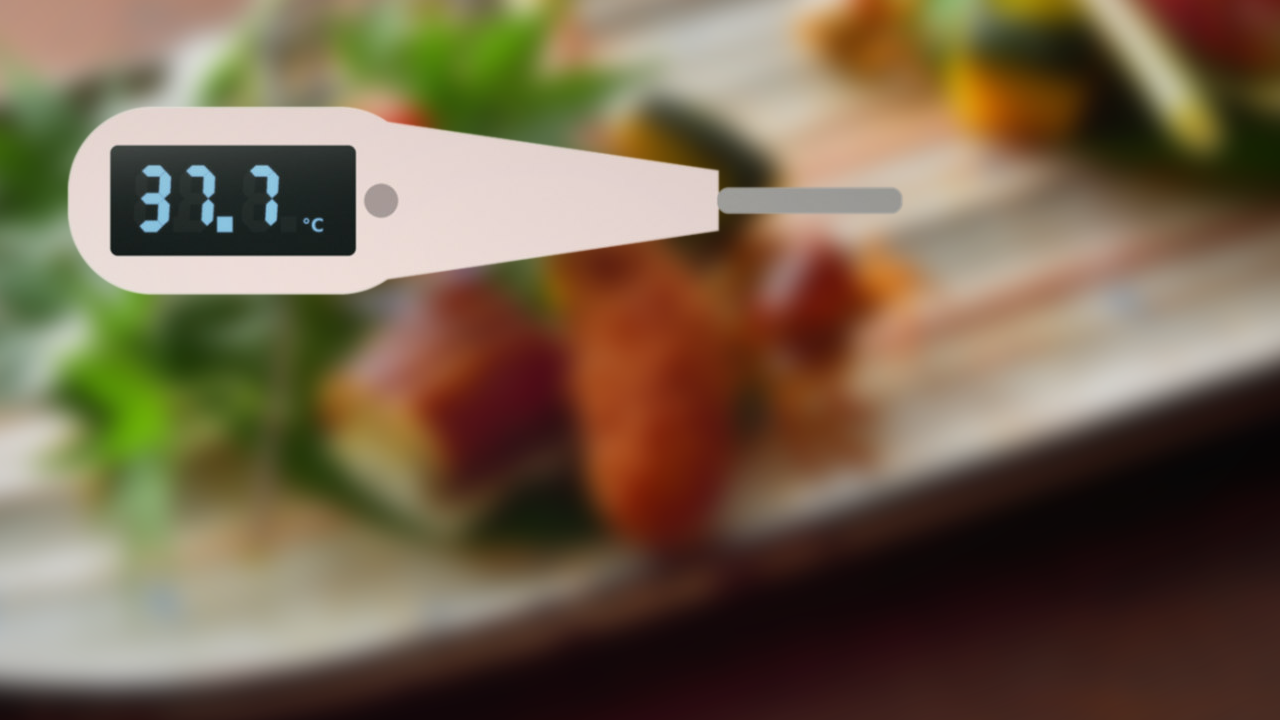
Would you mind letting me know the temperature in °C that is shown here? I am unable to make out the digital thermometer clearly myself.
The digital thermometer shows 37.7 °C
